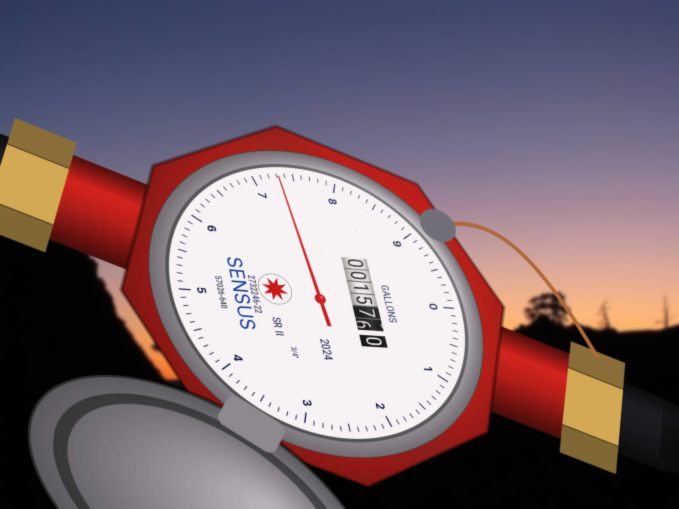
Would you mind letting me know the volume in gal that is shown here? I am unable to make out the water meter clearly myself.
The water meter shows 15757.3 gal
